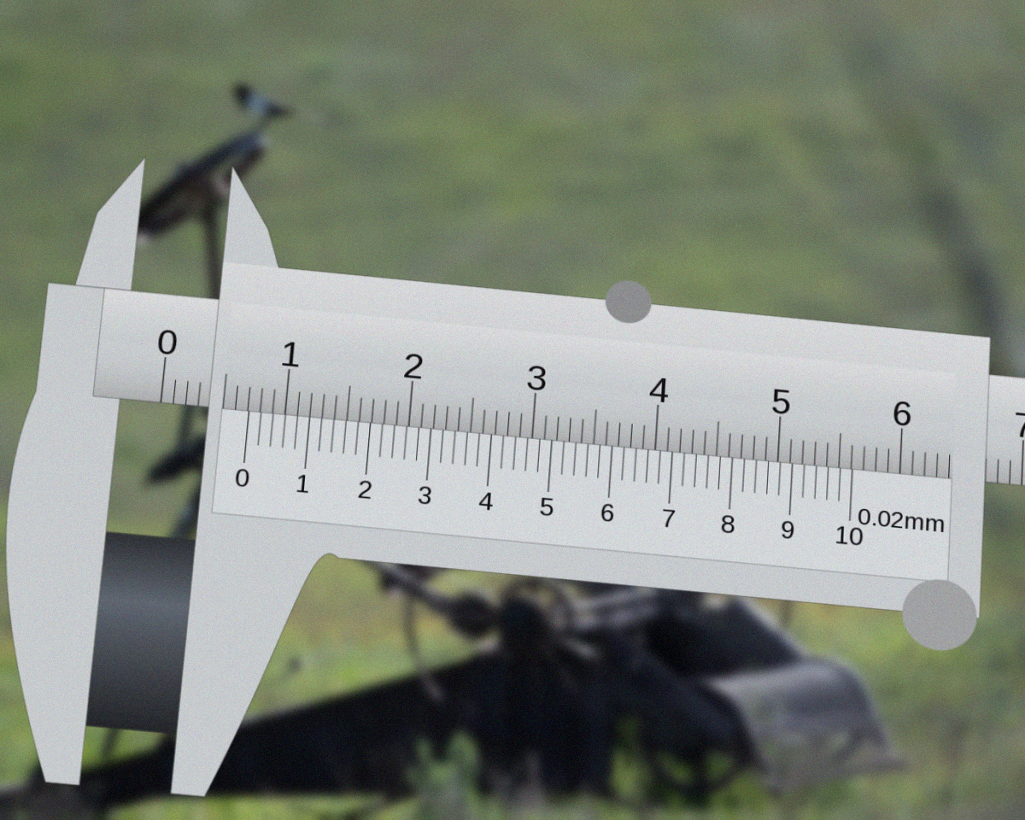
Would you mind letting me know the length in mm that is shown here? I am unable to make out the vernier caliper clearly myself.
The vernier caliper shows 7.1 mm
